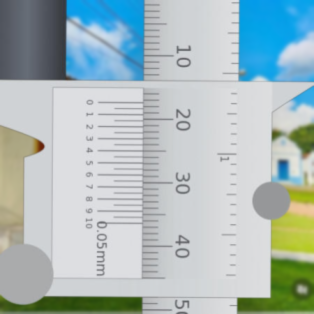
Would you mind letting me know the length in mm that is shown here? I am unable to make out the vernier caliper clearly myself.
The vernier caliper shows 17.4 mm
